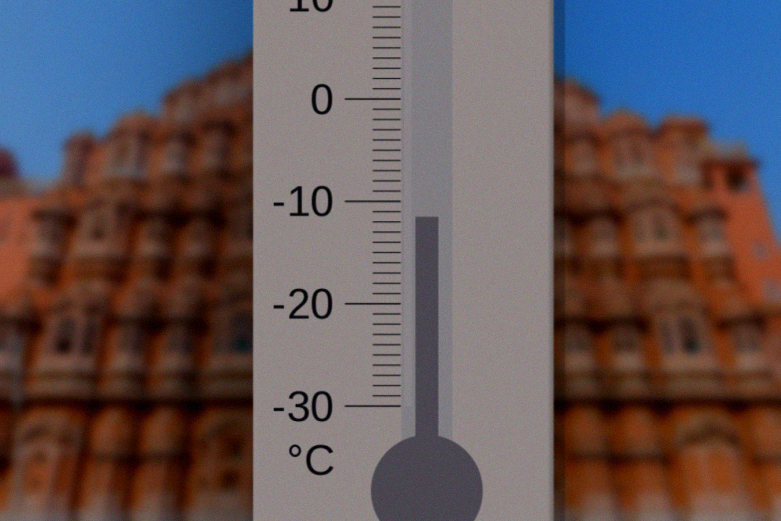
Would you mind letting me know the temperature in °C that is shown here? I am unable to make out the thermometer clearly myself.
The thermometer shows -11.5 °C
